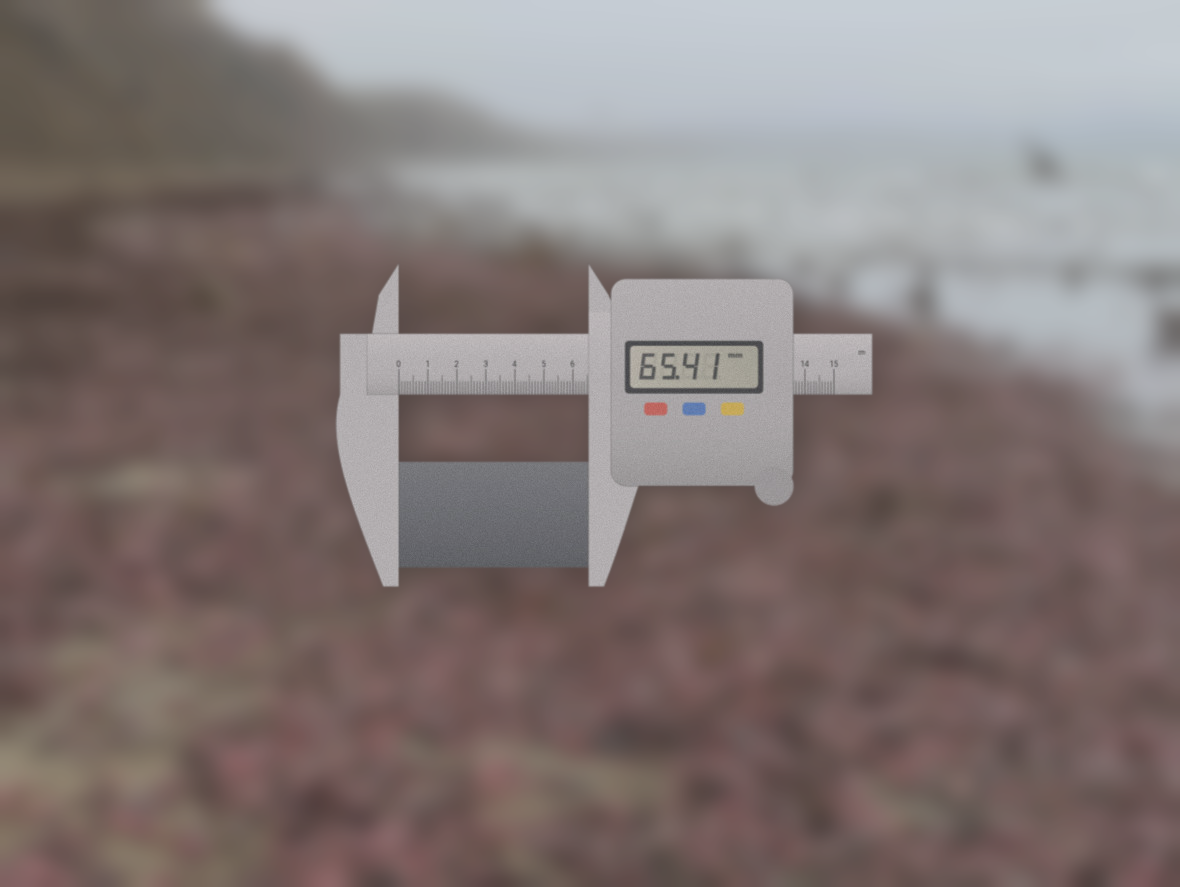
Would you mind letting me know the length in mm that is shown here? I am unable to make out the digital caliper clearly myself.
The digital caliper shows 65.41 mm
